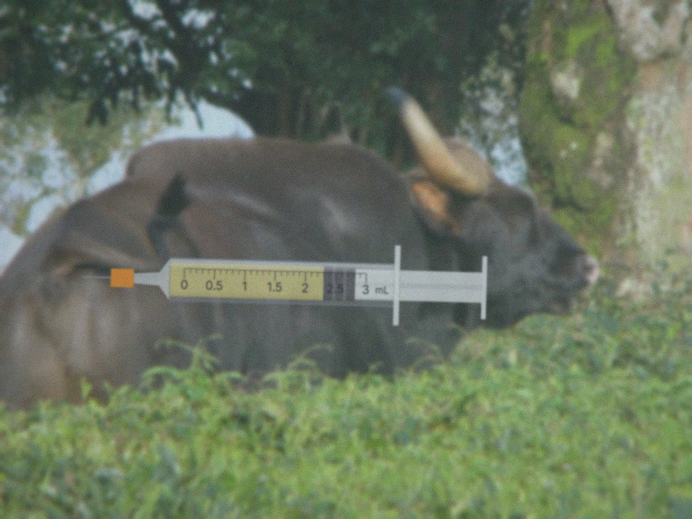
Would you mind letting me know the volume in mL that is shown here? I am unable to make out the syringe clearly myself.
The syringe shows 2.3 mL
